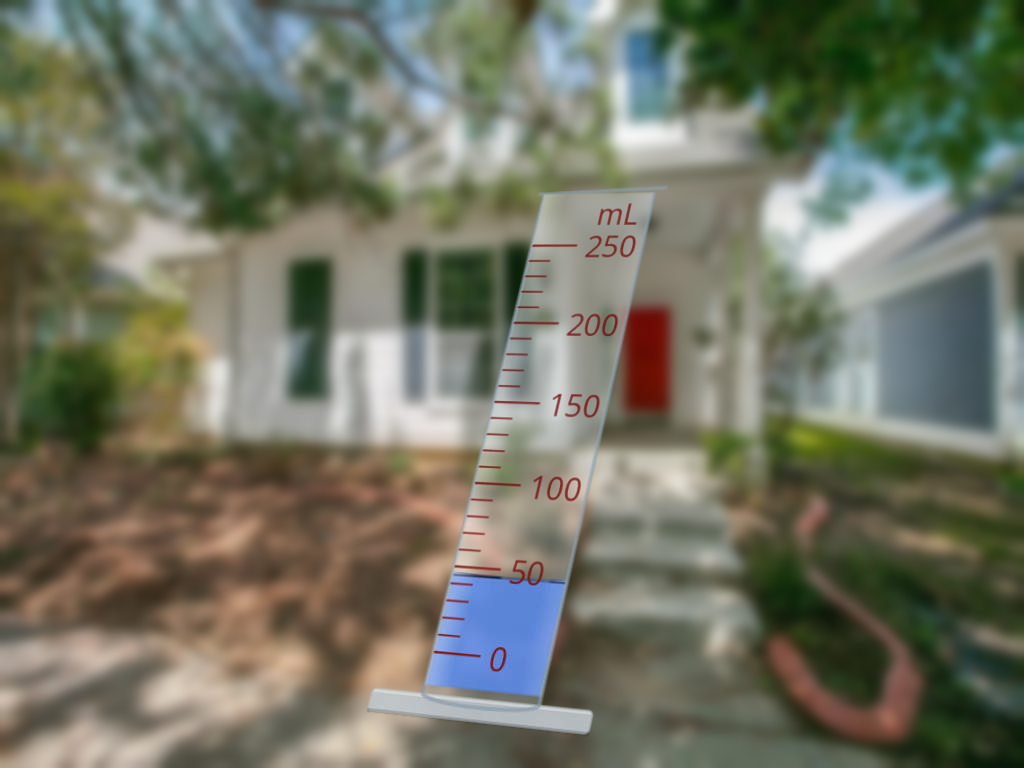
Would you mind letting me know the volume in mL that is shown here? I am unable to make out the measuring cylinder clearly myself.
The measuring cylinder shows 45 mL
